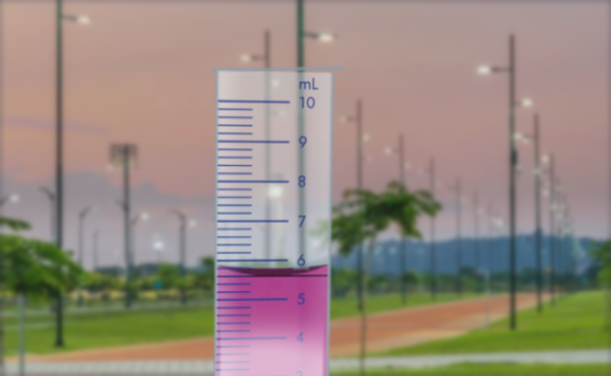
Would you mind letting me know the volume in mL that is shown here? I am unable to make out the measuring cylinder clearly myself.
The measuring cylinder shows 5.6 mL
